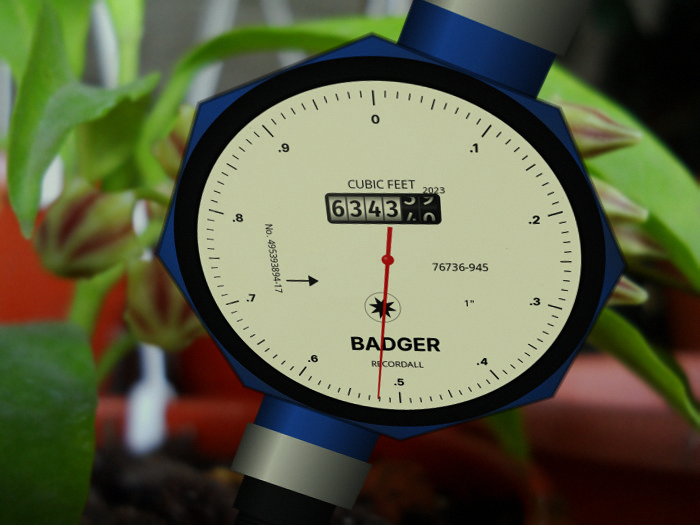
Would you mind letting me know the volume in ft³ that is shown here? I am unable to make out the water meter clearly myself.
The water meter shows 634339.52 ft³
